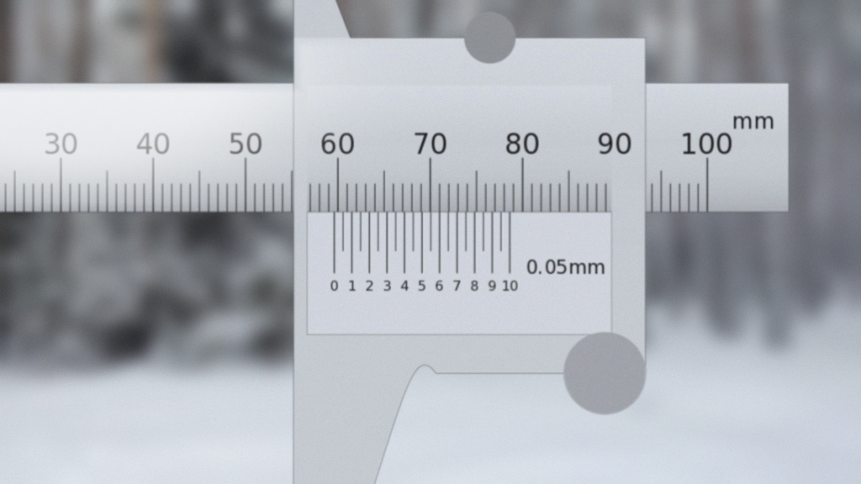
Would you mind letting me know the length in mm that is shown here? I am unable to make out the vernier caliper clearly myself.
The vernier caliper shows 59.6 mm
